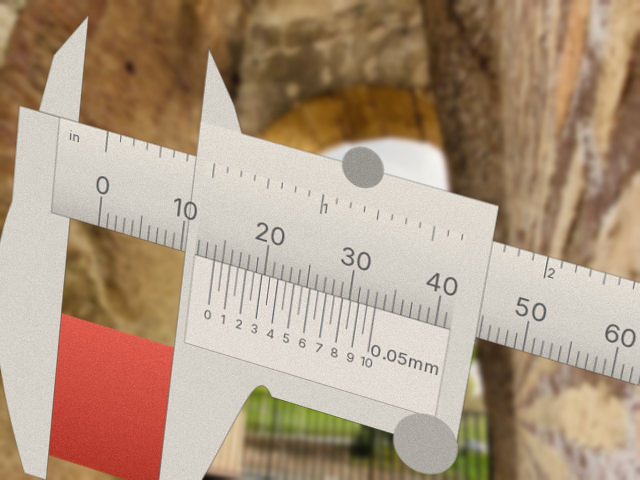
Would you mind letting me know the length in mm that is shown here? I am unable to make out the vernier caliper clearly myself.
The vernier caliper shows 14.0 mm
